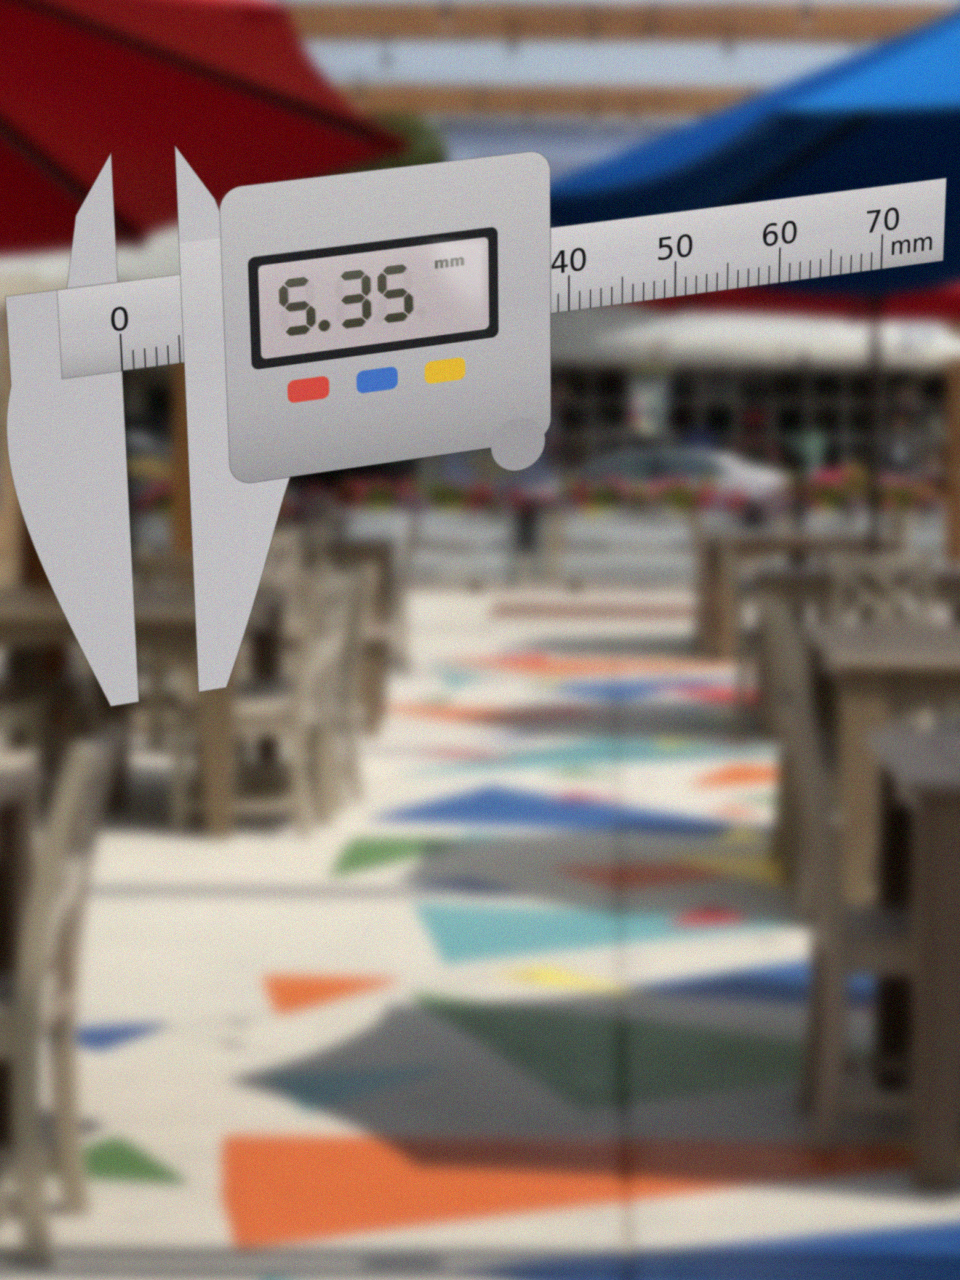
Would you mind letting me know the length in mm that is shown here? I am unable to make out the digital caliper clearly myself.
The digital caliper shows 5.35 mm
